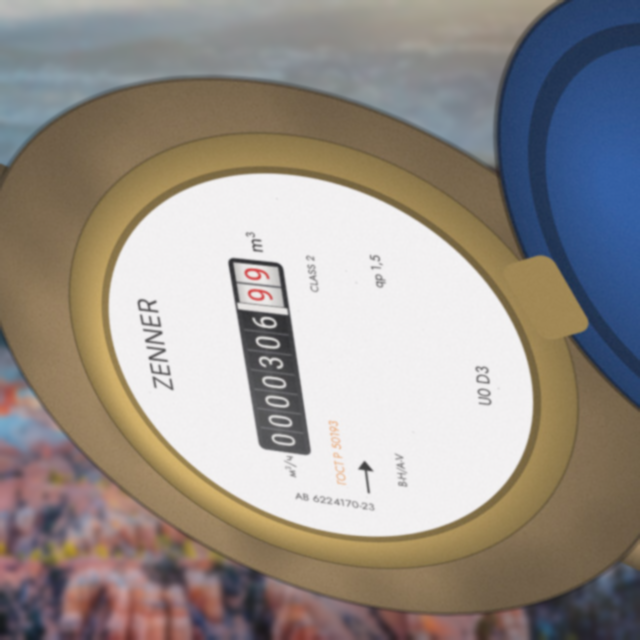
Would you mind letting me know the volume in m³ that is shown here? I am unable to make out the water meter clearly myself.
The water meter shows 306.99 m³
